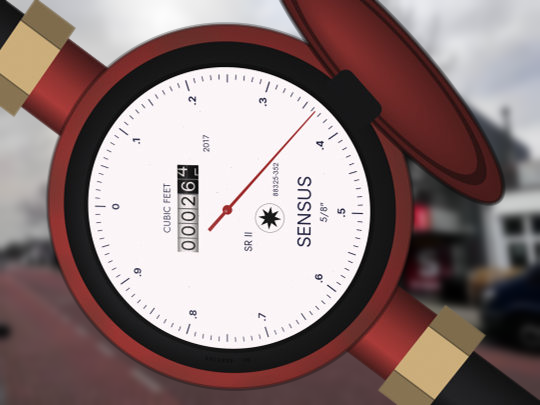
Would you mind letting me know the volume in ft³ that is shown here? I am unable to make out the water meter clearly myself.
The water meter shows 264.36 ft³
